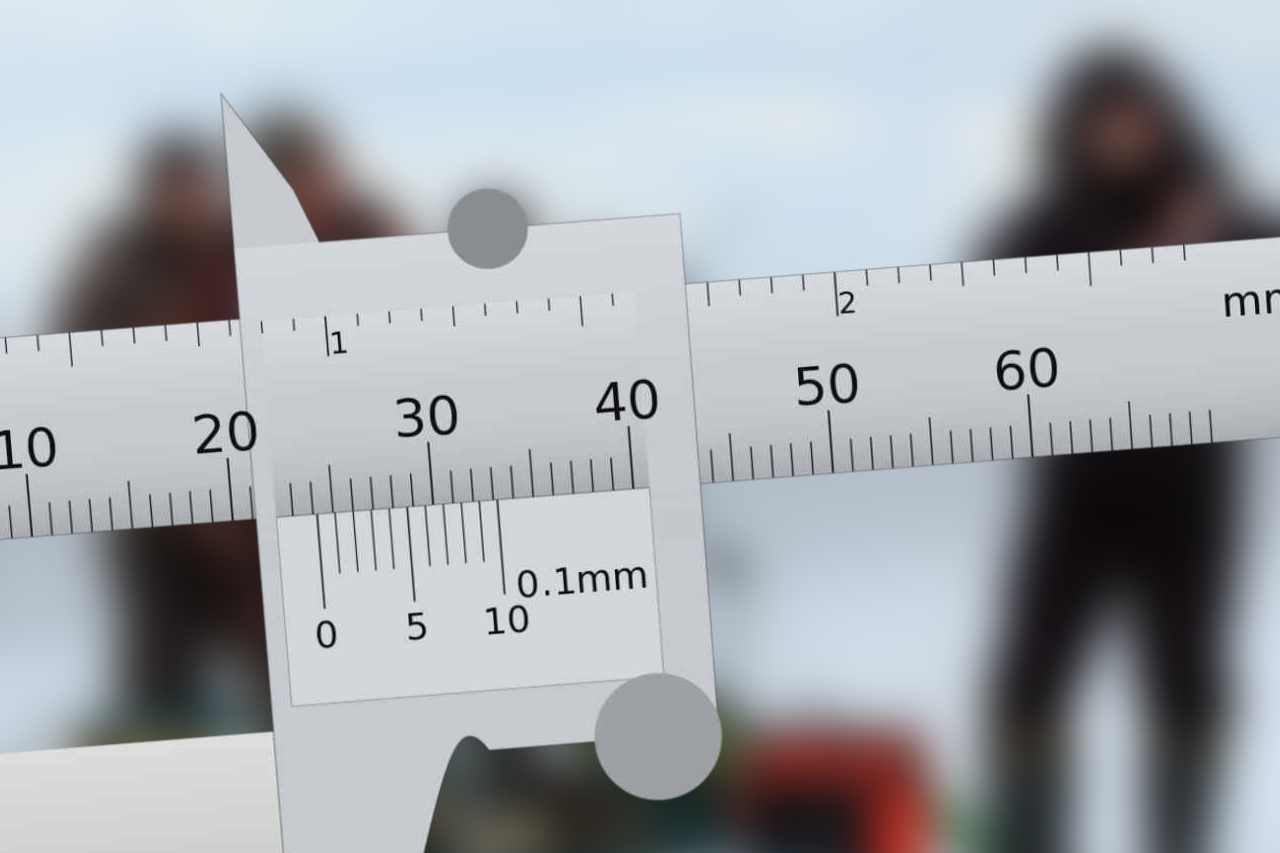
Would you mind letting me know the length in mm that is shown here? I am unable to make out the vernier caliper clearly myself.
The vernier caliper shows 24.2 mm
